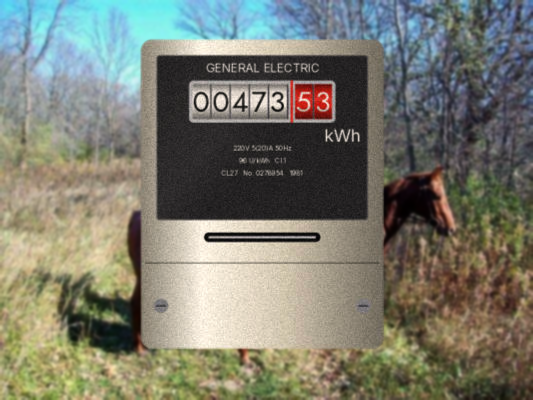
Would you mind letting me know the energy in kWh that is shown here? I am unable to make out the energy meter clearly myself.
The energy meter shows 473.53 kWh
